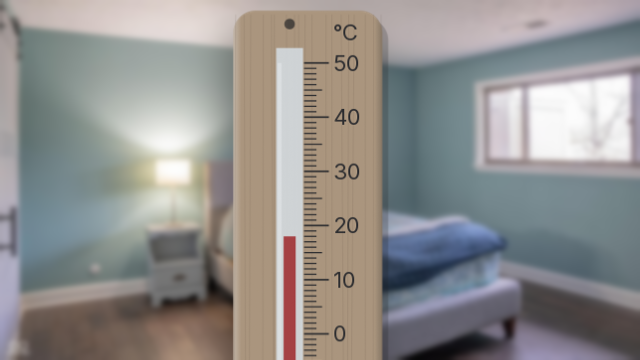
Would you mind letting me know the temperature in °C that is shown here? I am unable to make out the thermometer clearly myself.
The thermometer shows 18 °C
